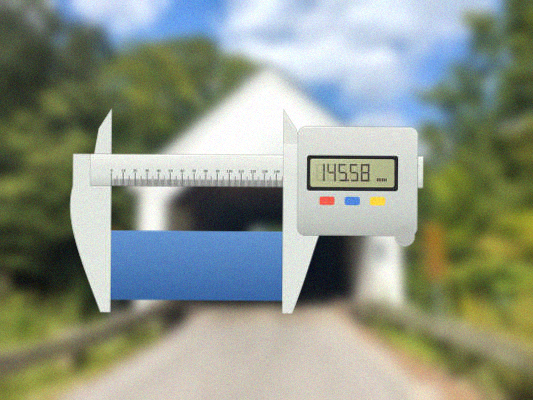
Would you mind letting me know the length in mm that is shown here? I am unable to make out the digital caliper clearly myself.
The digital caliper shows 145.58 mm
